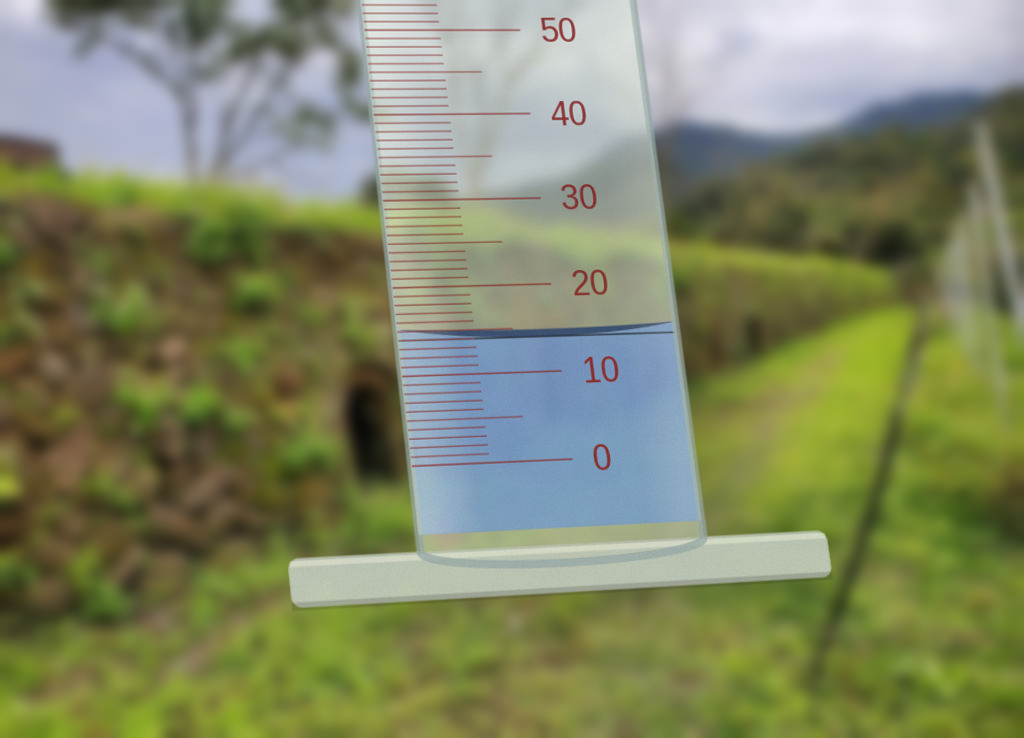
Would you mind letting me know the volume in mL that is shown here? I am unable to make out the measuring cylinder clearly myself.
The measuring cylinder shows 14 mL
